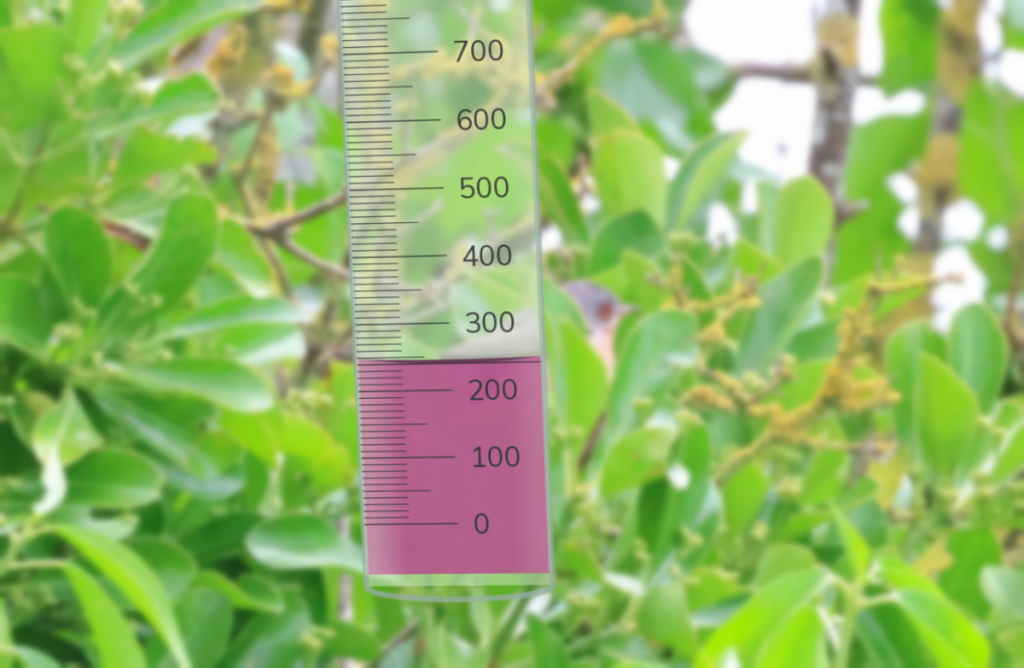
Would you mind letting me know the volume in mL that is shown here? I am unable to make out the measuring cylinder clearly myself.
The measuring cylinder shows 240 mL
